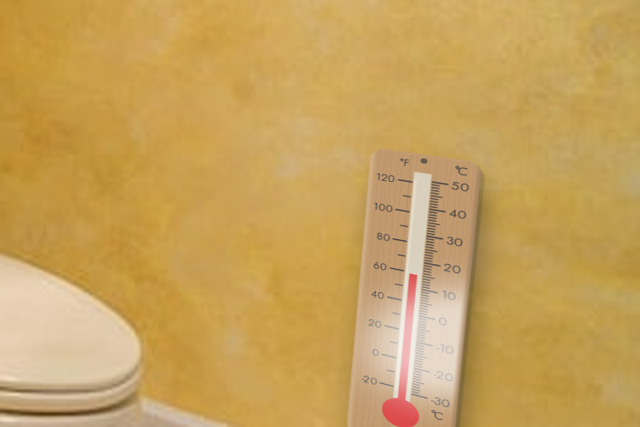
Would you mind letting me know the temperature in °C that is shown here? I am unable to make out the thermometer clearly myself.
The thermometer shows 15 °C
